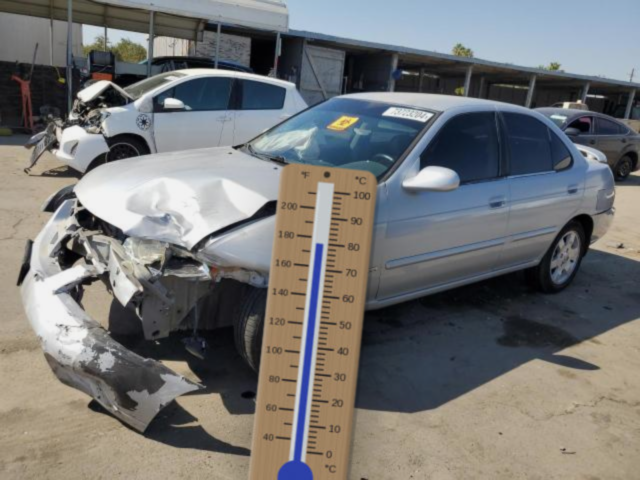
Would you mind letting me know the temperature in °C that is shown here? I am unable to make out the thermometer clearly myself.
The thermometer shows 80 °C
